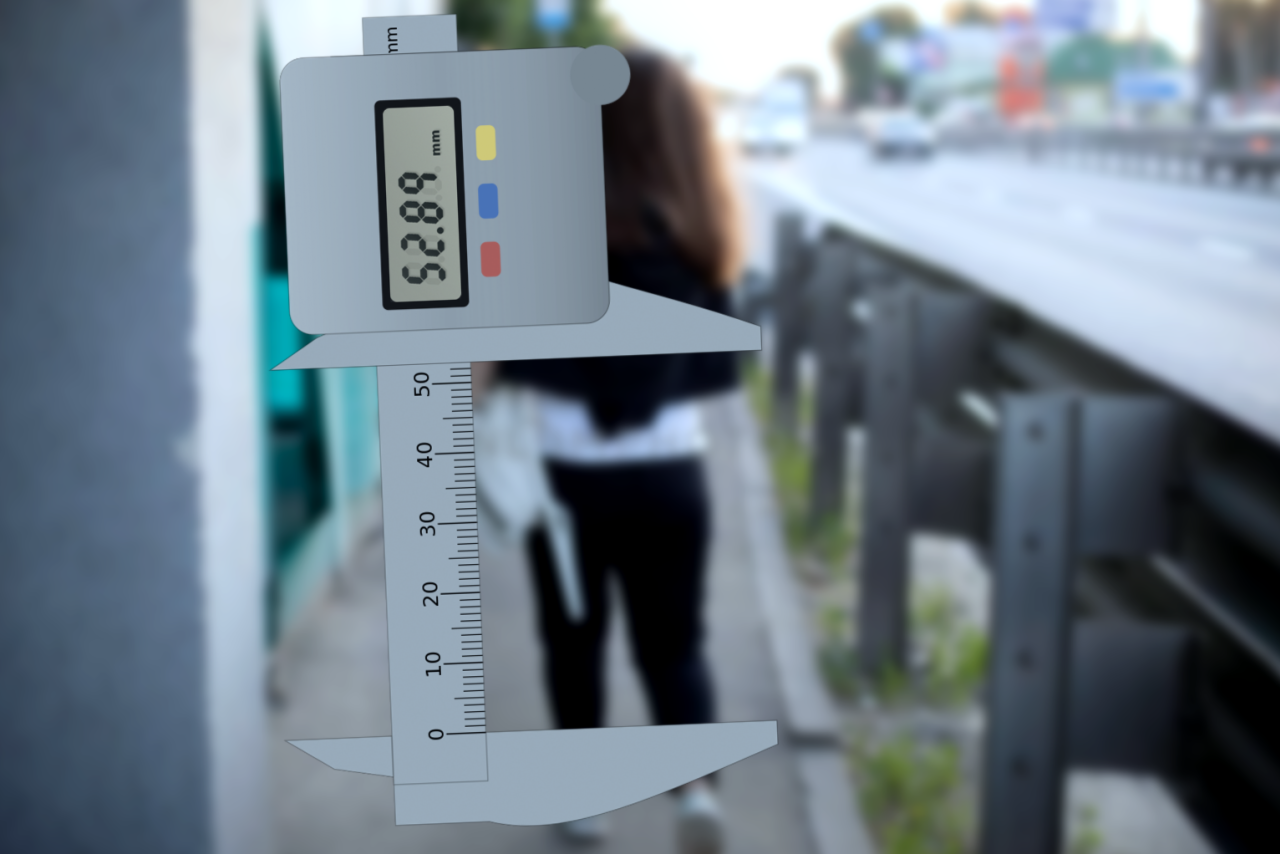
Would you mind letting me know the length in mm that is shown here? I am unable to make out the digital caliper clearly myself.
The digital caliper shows 52.89 mm
